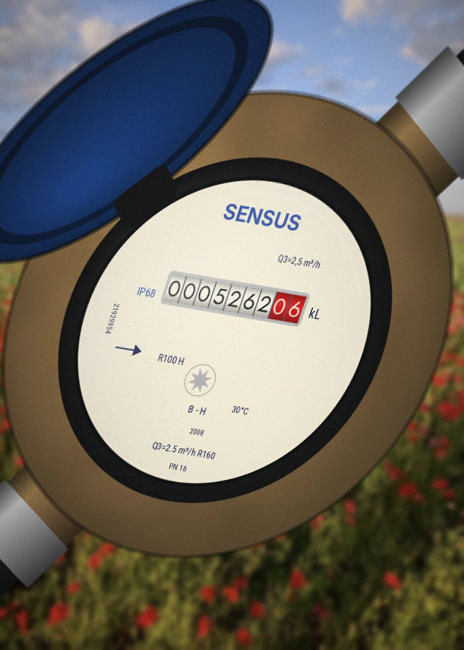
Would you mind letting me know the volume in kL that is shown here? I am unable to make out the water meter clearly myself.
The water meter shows 5262.06 kL
